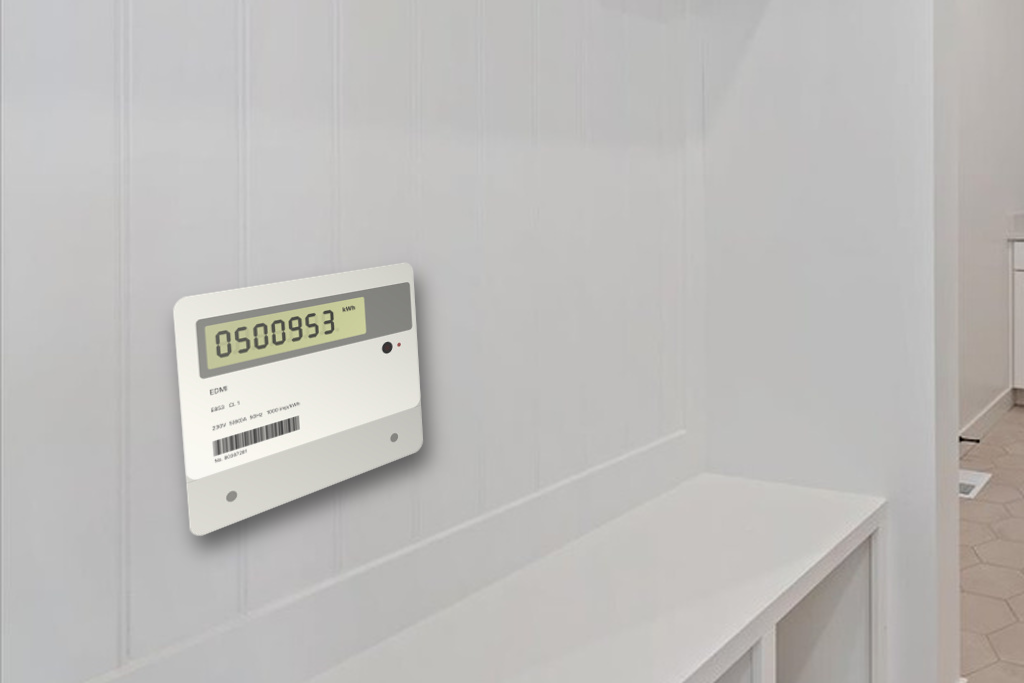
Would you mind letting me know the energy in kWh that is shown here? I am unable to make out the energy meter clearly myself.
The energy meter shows 500953 kWh
